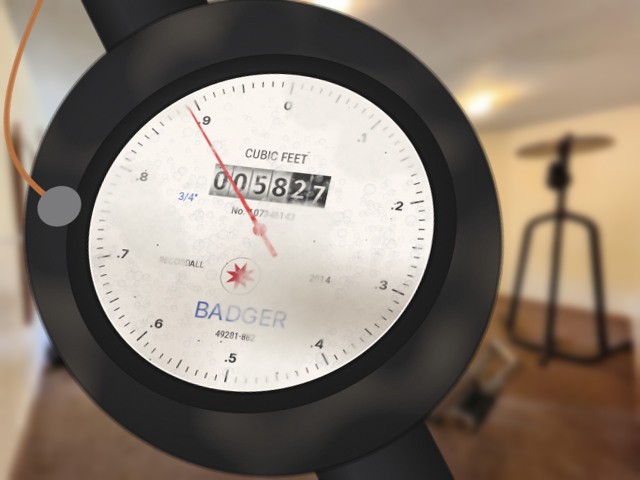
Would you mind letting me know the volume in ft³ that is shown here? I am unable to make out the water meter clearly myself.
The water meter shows 5826.89 ft³
